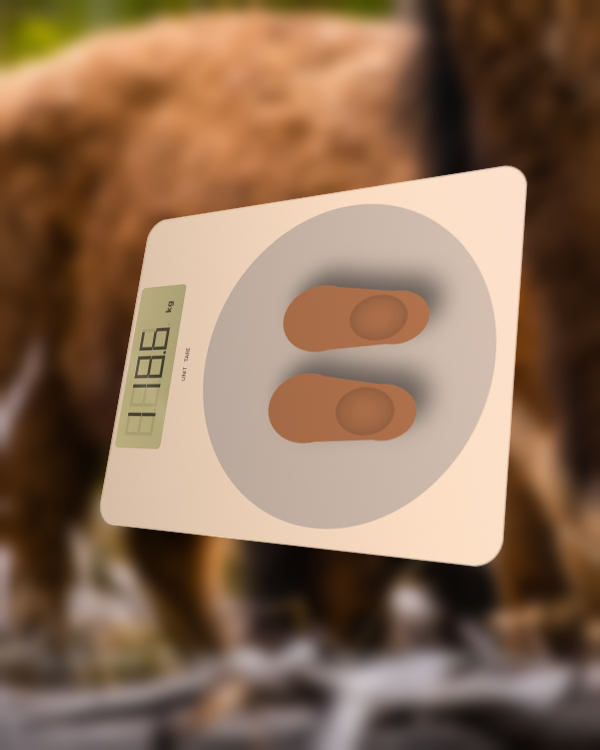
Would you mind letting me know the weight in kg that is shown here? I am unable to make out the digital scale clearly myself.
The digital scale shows 118.6 kg
